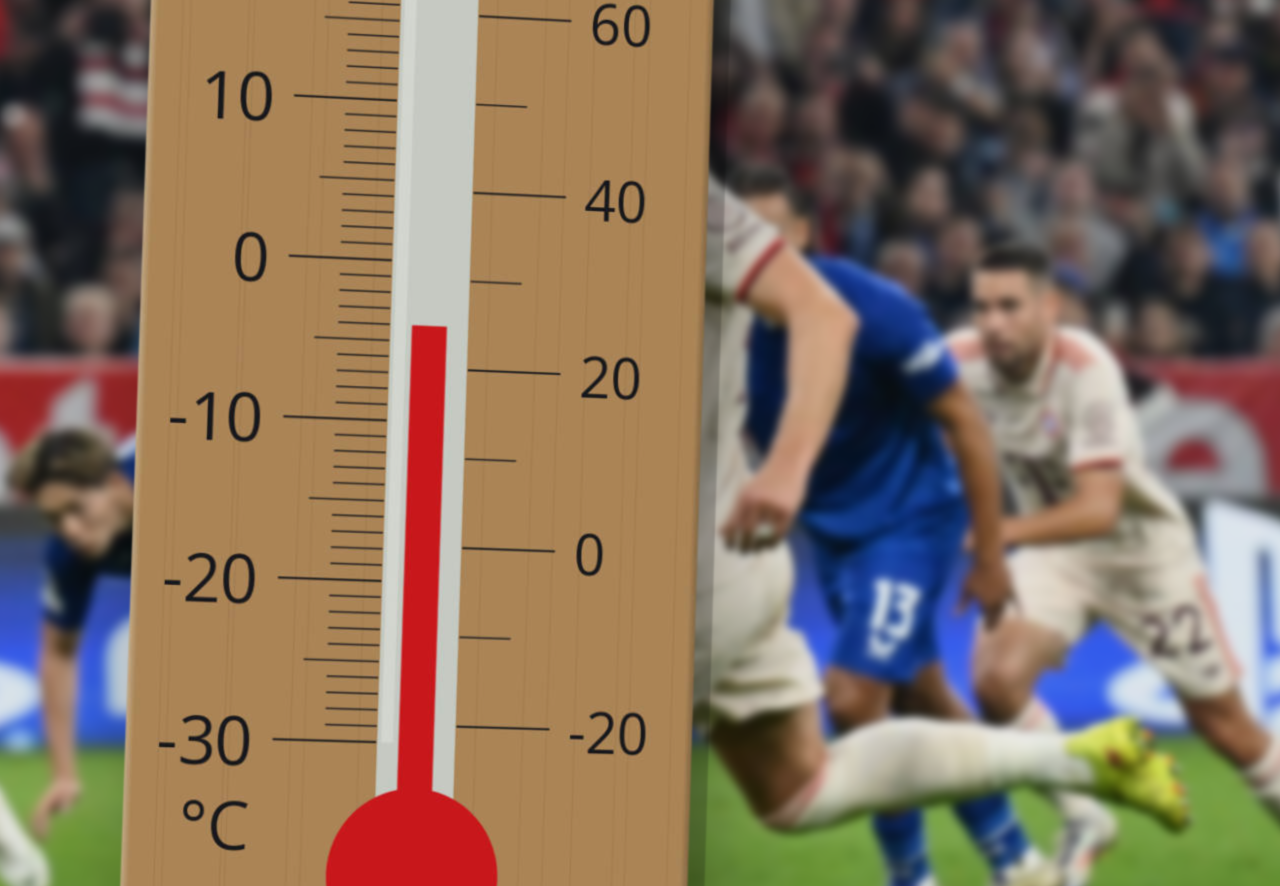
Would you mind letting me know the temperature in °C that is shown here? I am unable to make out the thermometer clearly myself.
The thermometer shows -4 °C
